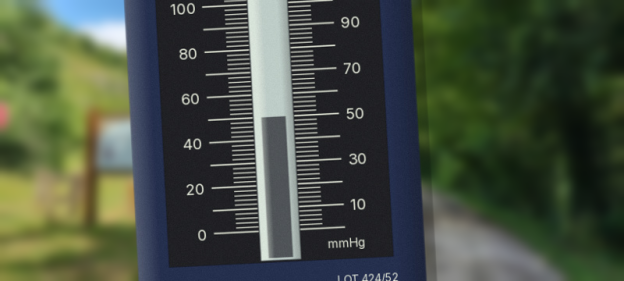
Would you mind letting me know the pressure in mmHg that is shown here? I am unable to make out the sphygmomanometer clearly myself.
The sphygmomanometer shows 50 mmHg
